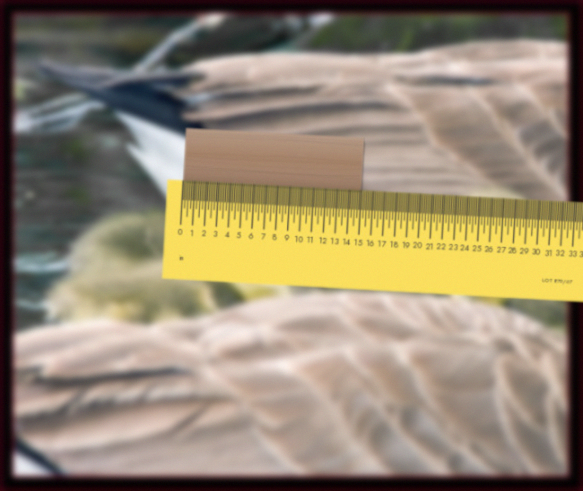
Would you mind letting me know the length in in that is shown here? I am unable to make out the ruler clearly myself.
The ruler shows 15 in
